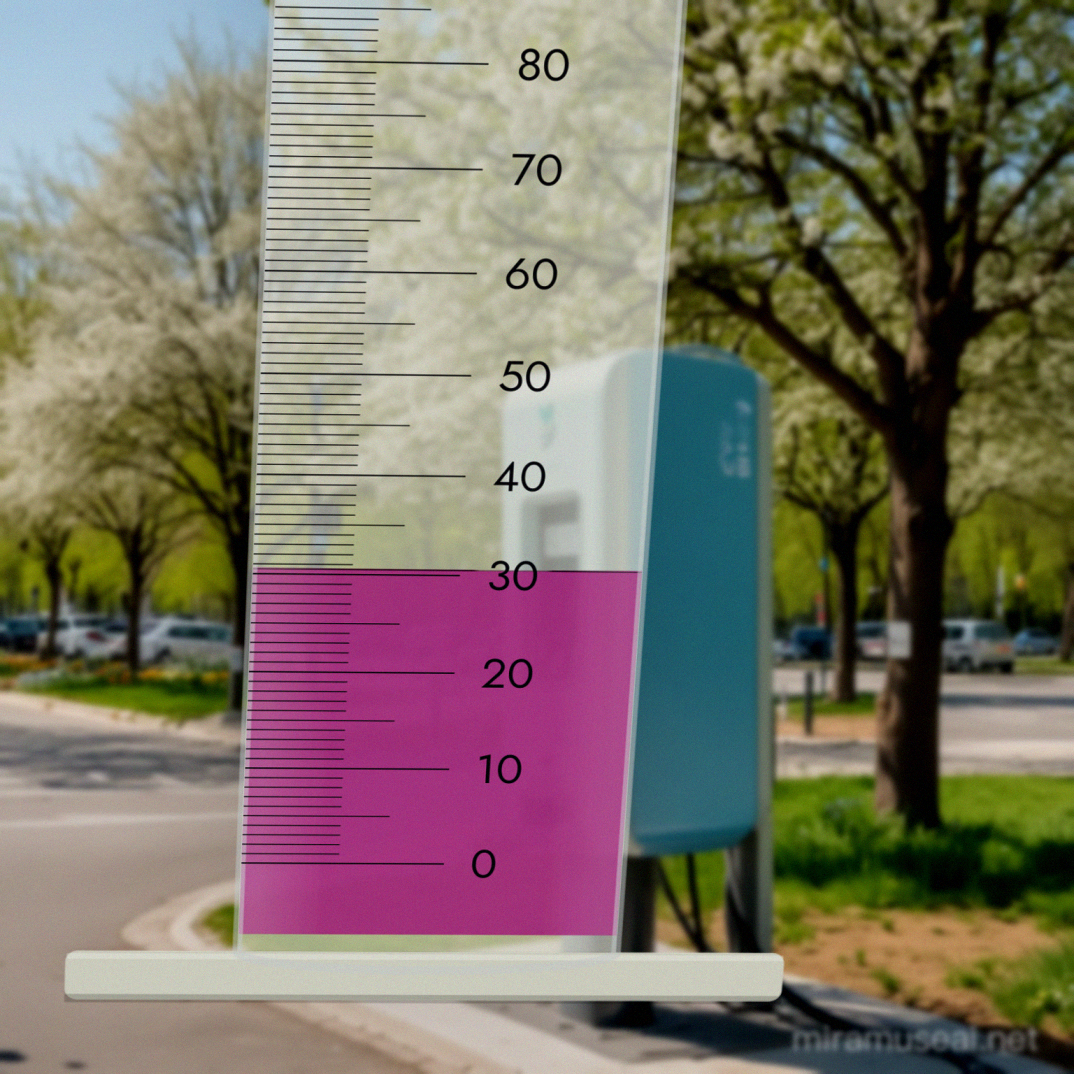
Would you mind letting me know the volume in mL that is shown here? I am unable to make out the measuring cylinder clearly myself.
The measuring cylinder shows 30.5 mL
